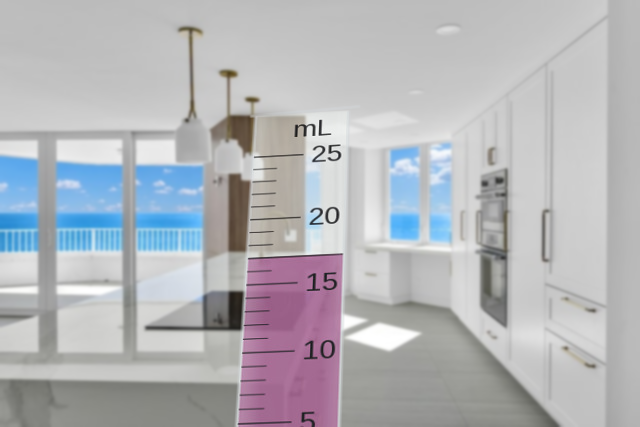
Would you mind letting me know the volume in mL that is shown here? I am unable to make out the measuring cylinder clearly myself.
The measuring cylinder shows 17 mL
